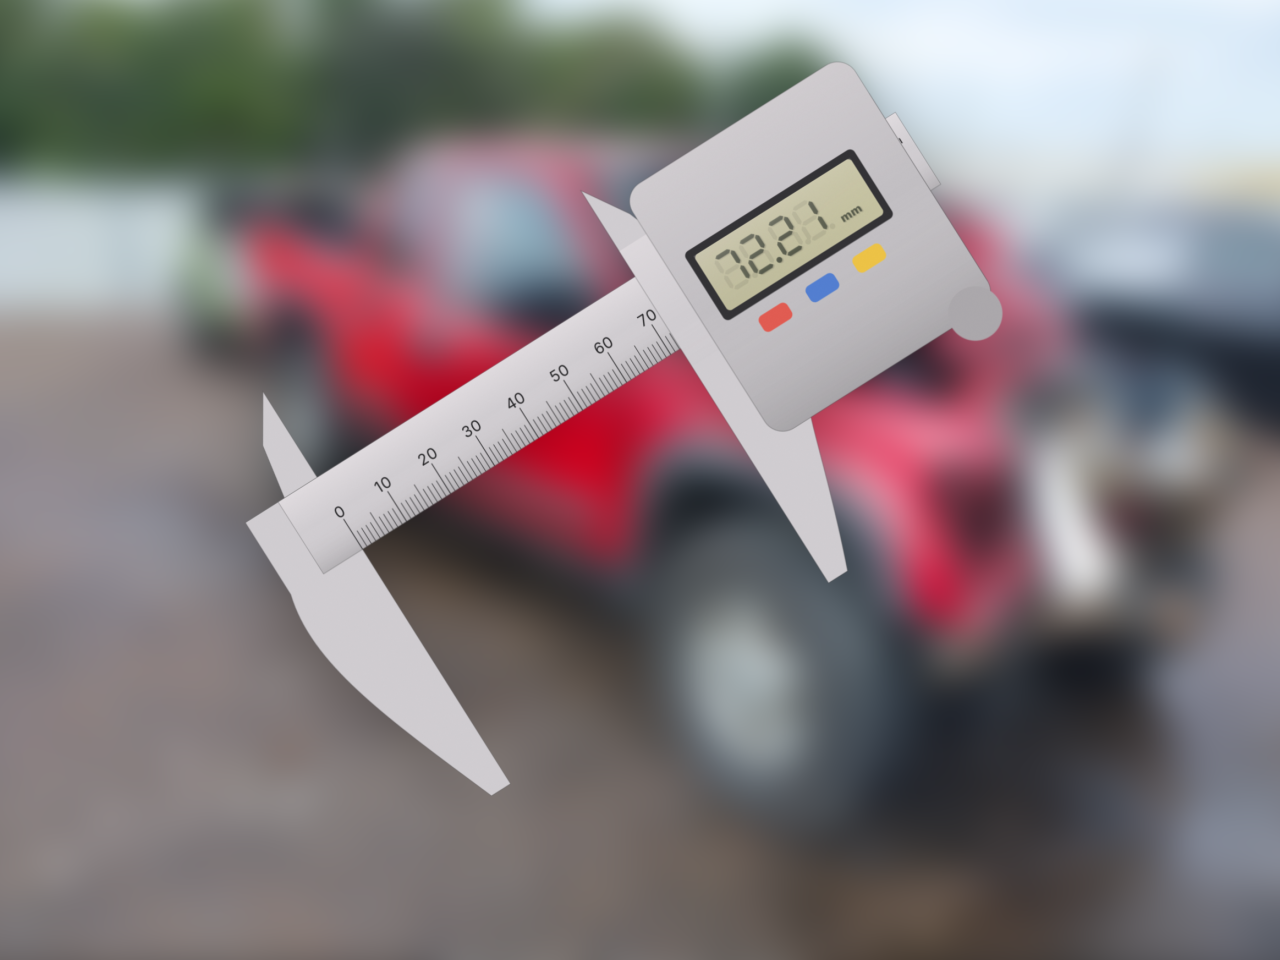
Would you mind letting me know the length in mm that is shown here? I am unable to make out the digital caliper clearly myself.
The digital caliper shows 72.21 mm
